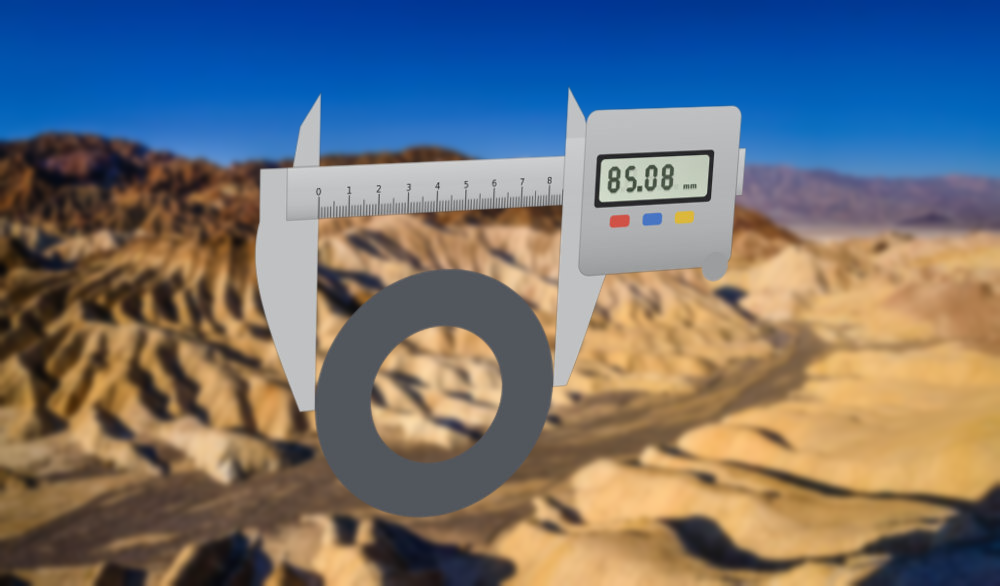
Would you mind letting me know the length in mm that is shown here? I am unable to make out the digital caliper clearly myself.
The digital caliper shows 85.08 mm
